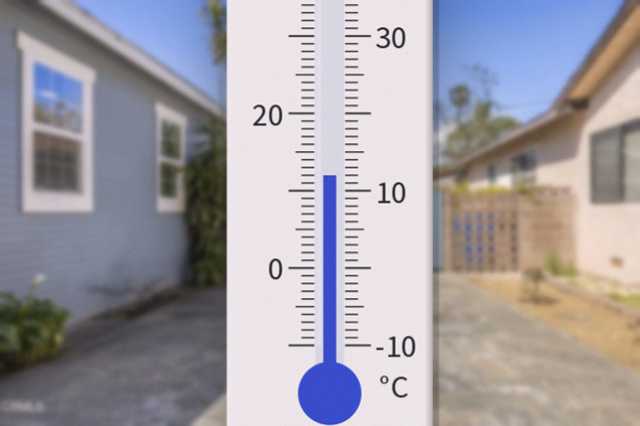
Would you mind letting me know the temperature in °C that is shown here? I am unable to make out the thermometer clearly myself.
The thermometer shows 12 °C
